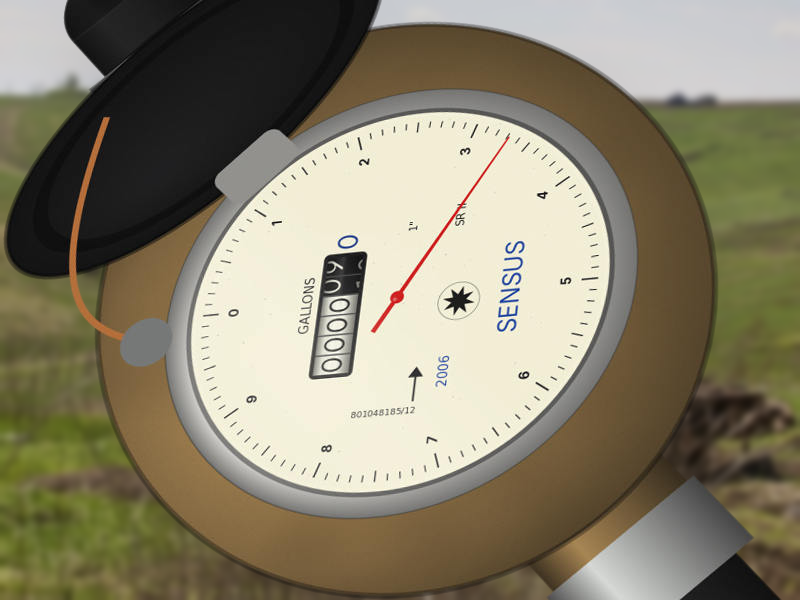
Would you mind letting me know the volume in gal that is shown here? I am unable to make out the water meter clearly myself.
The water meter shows 93.3 gal
